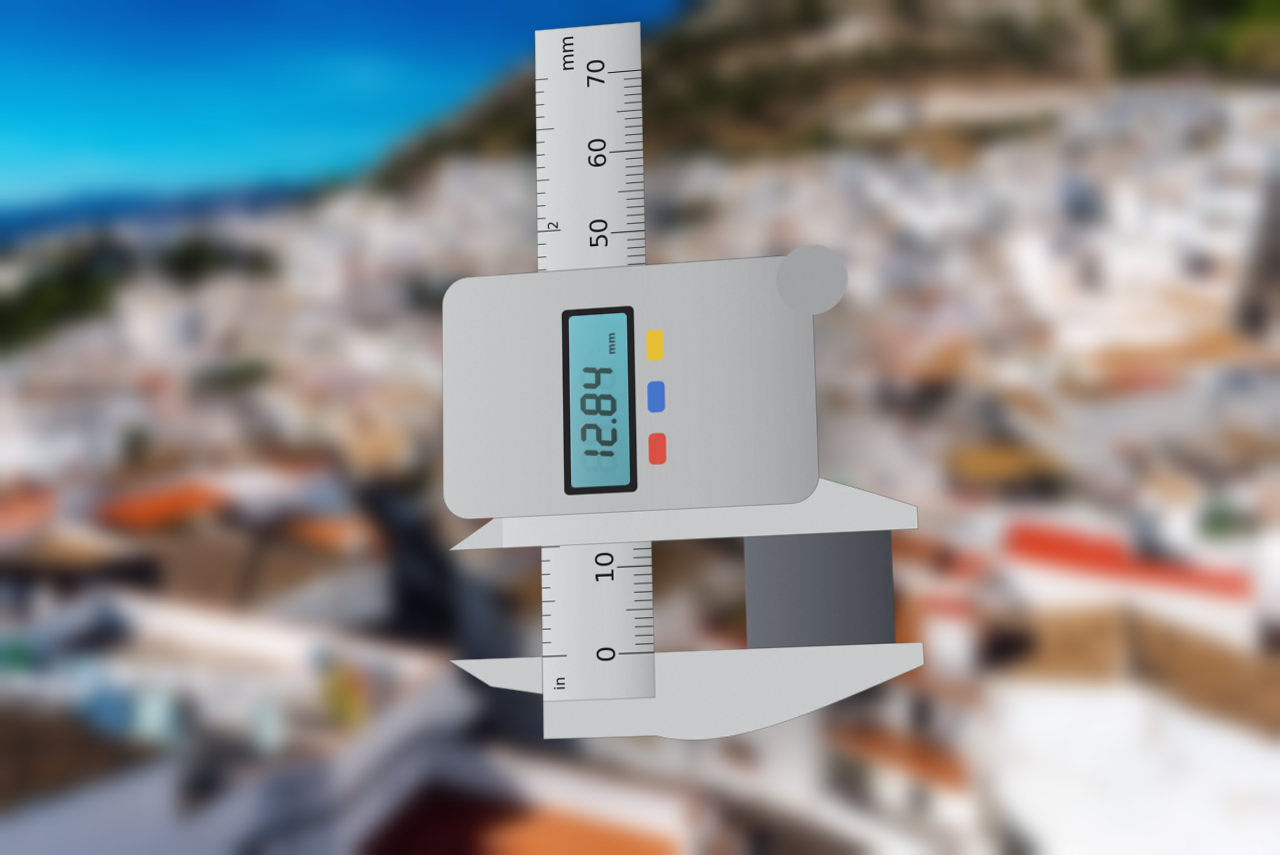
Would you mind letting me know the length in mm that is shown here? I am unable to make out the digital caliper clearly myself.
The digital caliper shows 12.84 mm
